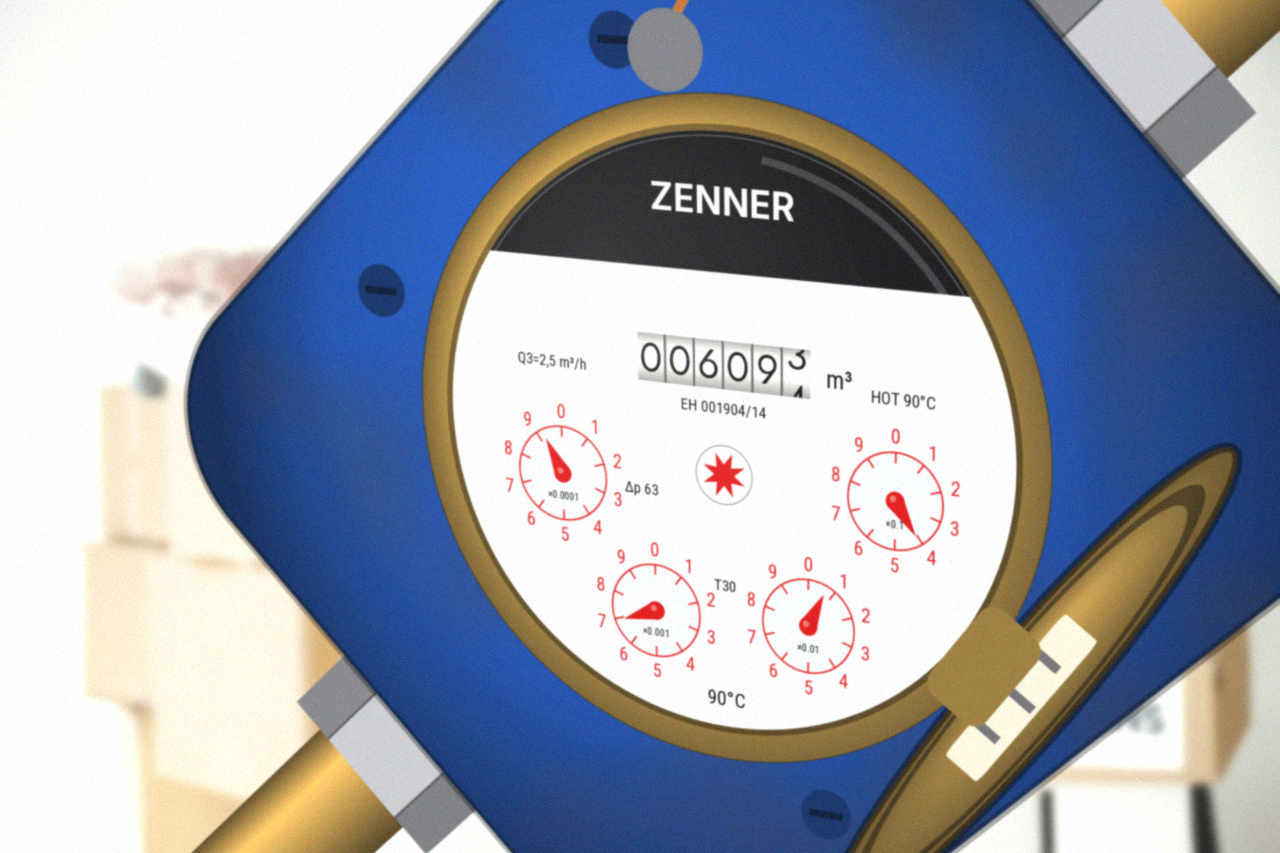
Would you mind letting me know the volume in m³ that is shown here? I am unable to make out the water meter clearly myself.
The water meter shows 6093.4069 m³
